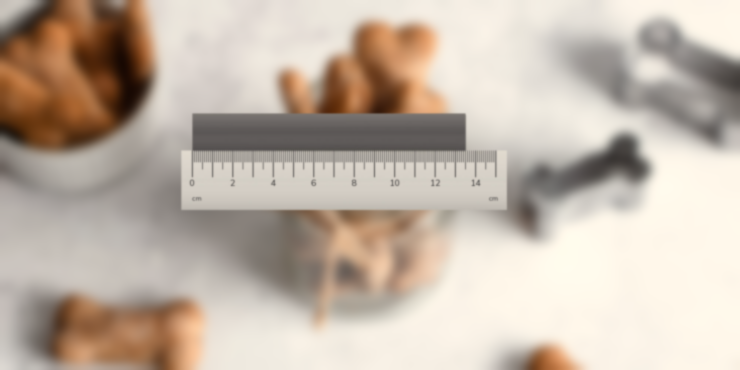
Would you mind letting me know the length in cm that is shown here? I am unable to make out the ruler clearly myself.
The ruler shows 13.5 cm
